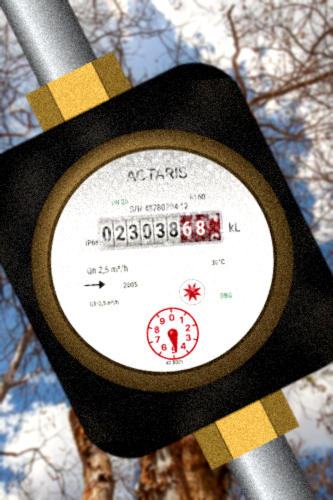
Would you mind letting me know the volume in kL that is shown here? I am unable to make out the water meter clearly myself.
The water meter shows 23038.6844 kL
